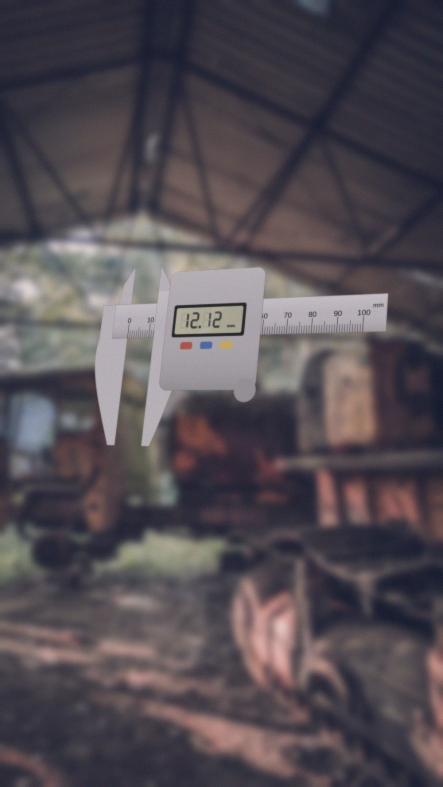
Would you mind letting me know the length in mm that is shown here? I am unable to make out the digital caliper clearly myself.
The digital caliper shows 12.12 mm
